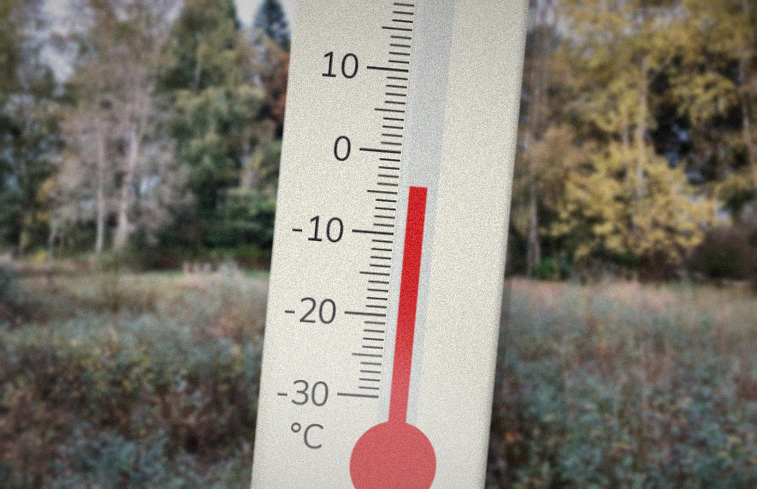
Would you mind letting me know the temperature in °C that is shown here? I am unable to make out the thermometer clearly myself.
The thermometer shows -4 °C
